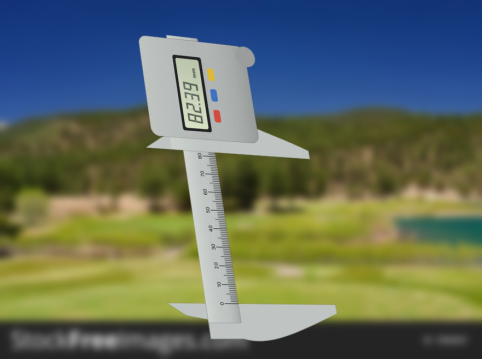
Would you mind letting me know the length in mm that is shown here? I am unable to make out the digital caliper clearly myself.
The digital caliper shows 82.39 mm
